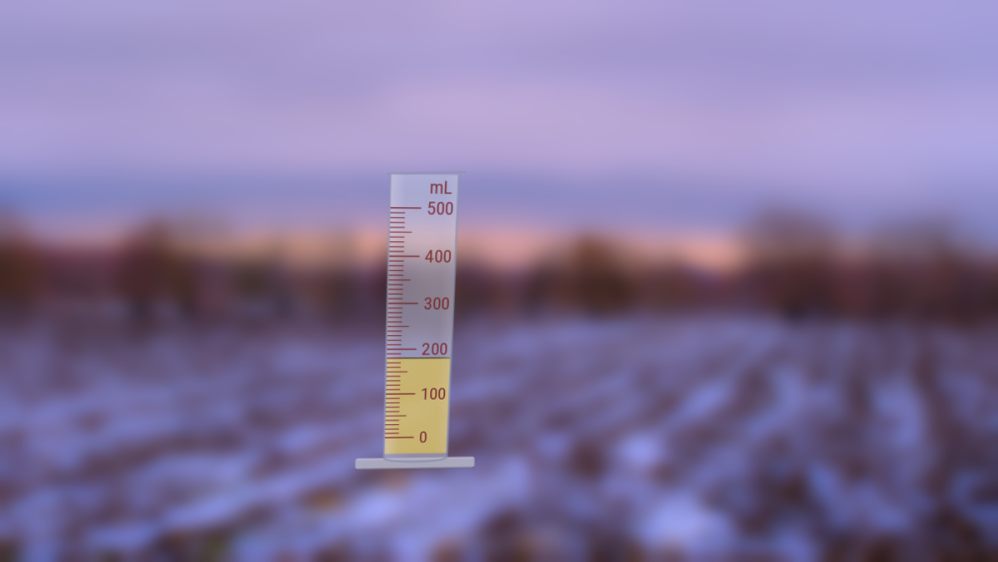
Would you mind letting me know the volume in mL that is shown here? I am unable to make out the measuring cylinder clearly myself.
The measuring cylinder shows 180 mL
